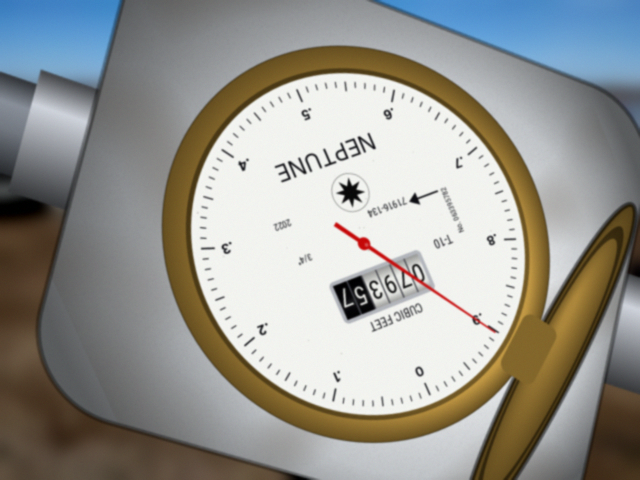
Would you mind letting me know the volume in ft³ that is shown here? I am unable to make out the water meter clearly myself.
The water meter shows 79356.90 ft³
